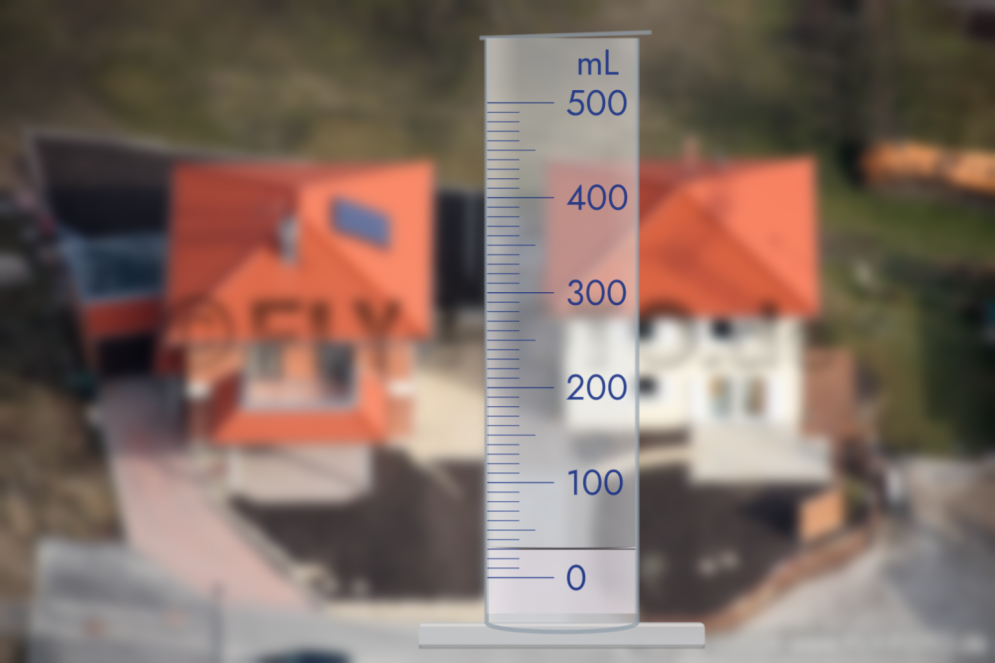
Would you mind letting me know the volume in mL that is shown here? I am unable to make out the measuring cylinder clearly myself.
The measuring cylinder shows 30 mL
